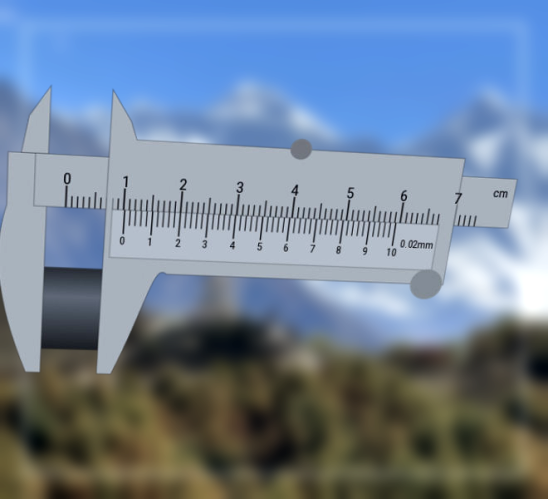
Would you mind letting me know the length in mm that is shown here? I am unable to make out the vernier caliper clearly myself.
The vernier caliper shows 10.2 mm
